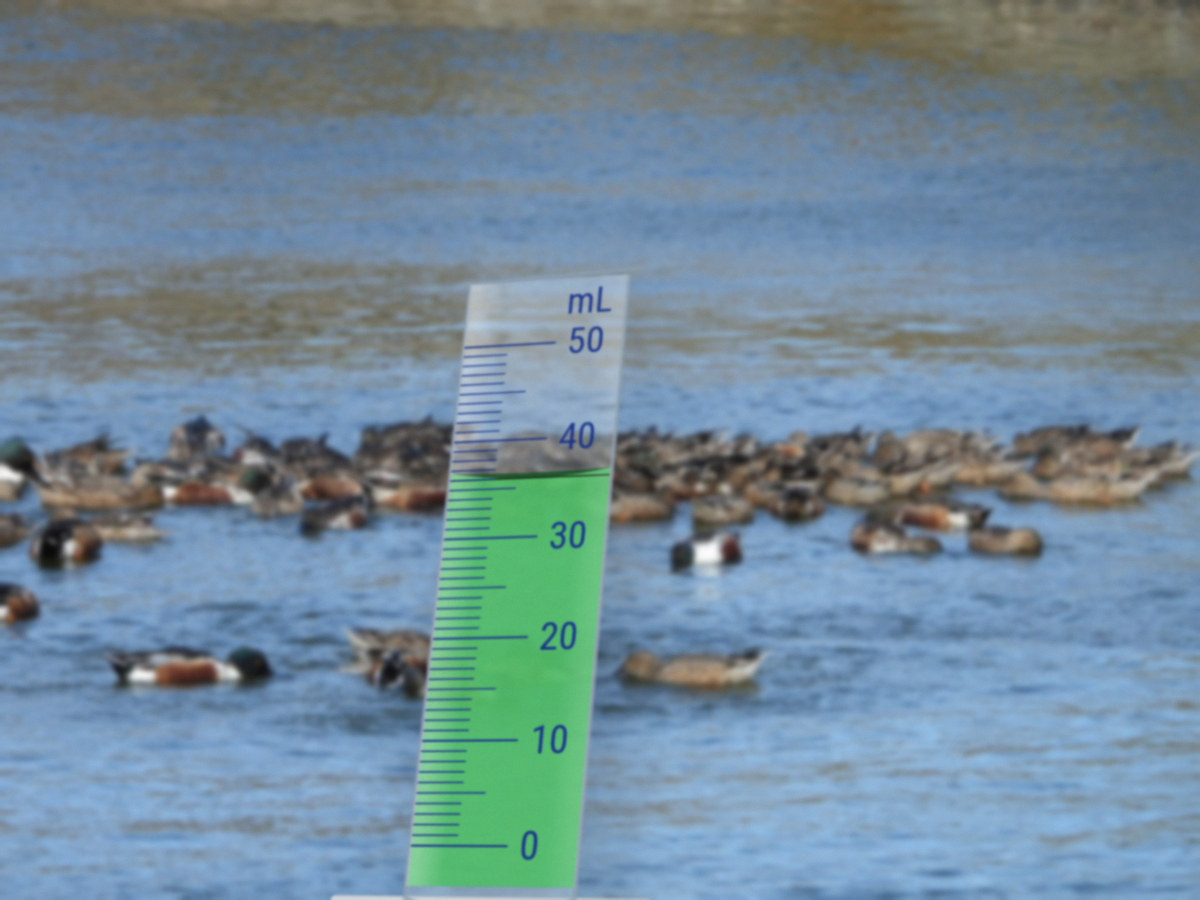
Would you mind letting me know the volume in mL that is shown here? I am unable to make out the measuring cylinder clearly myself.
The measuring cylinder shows 36 mL
